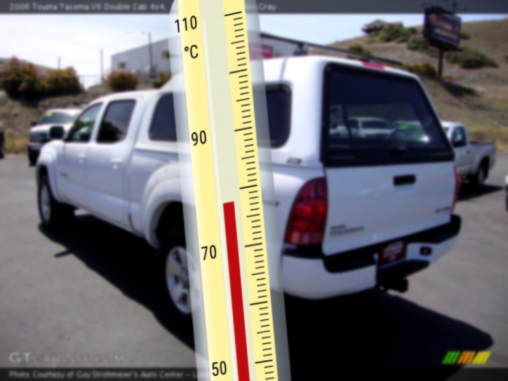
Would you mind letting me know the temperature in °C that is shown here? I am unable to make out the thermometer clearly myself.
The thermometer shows 78 °C
